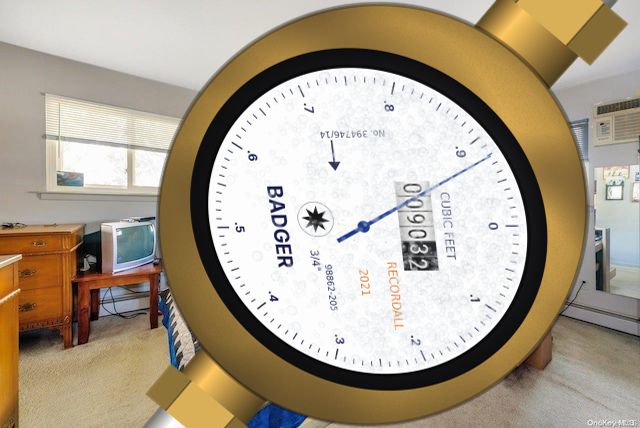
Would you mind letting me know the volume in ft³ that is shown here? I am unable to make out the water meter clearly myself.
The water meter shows 9031.92 ft³
